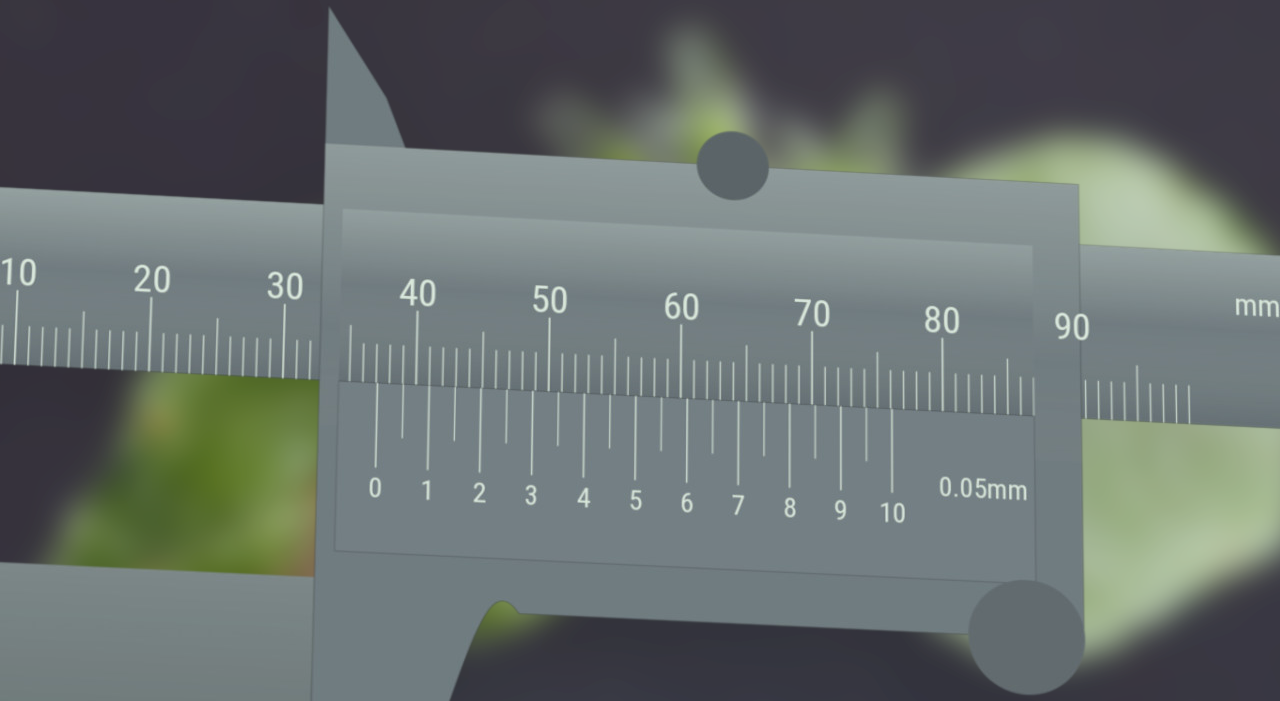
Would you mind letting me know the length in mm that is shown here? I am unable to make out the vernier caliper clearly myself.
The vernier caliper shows 37.1 mm
